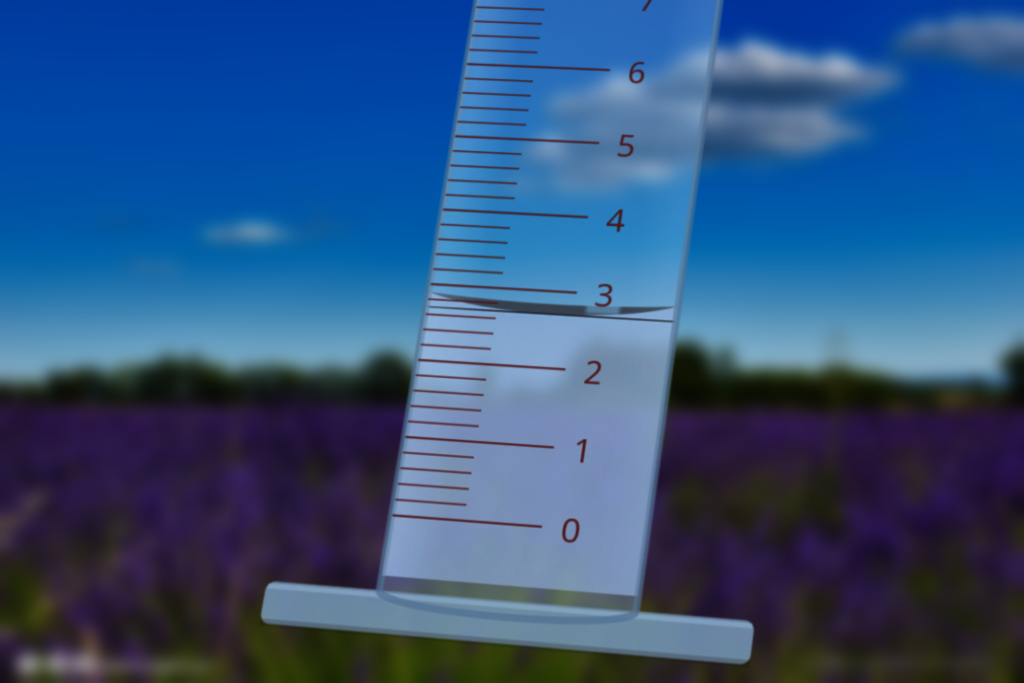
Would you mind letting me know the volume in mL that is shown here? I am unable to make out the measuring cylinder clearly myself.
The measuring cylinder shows 2.7 mL
